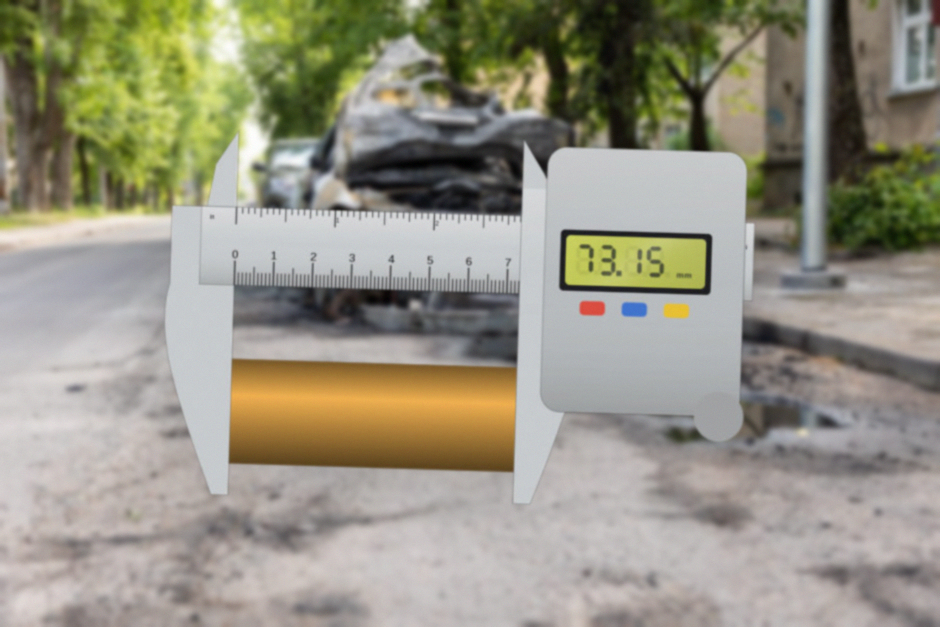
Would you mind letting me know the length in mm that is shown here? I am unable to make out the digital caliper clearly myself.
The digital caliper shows 73.15 mm
